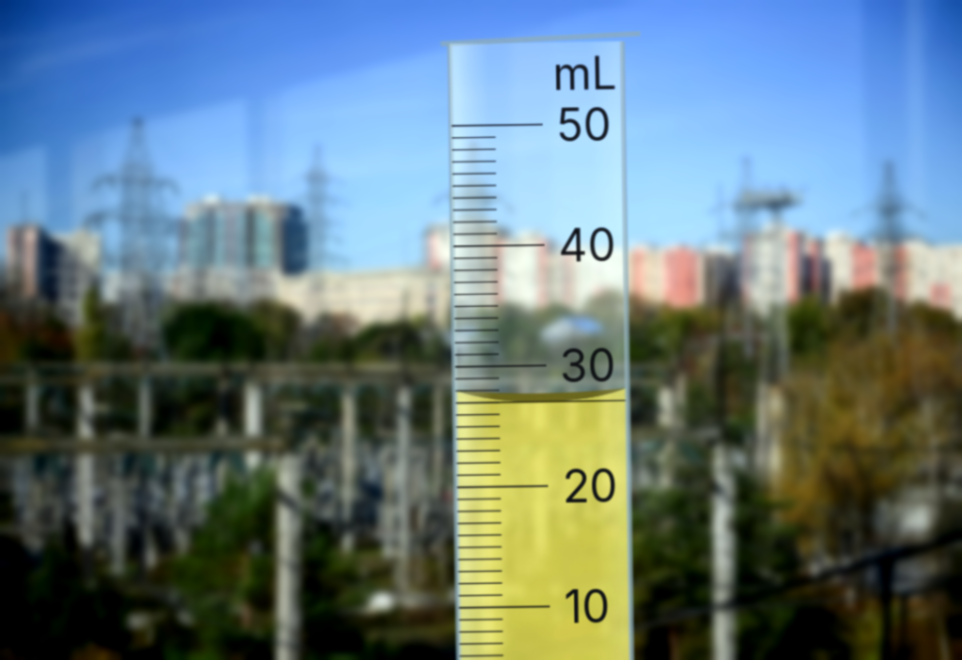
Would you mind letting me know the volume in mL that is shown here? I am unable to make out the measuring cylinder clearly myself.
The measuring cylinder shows 27 mL
